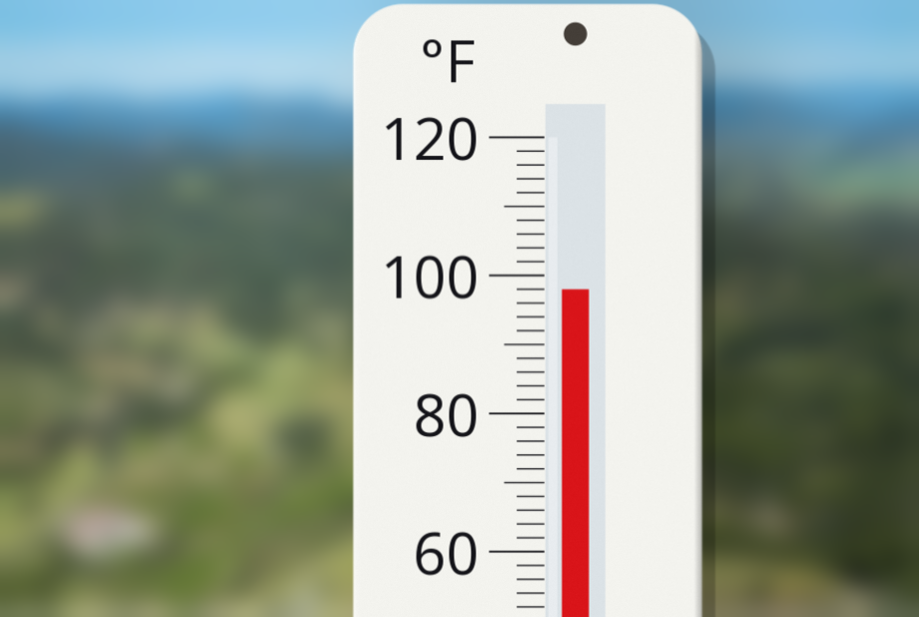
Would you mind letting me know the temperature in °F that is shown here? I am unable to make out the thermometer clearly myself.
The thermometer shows 98 °F
